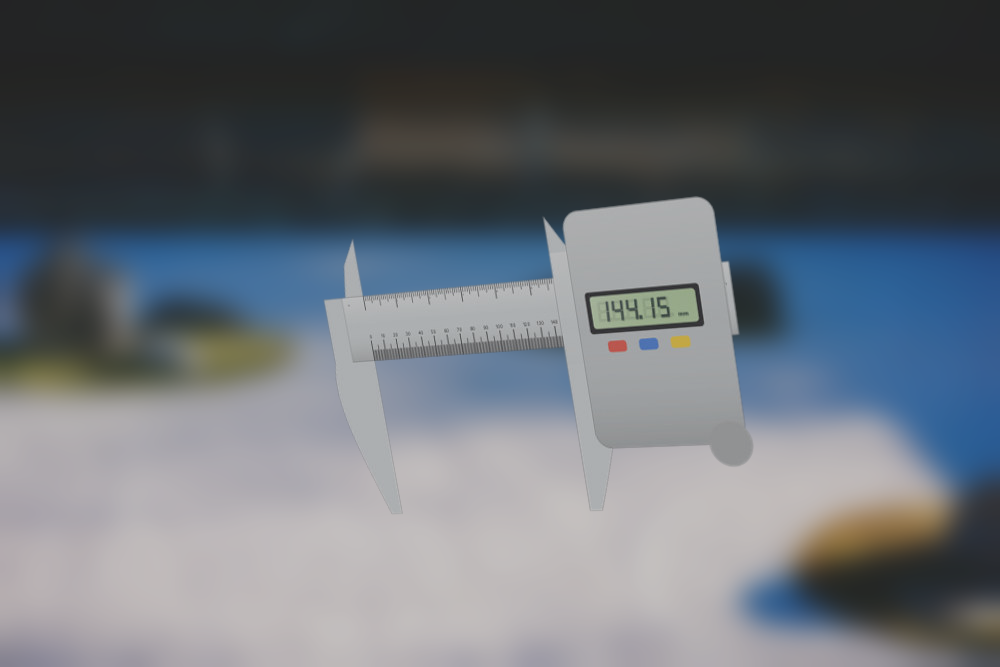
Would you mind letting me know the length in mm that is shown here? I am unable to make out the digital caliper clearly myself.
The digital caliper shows 144.15 mm
